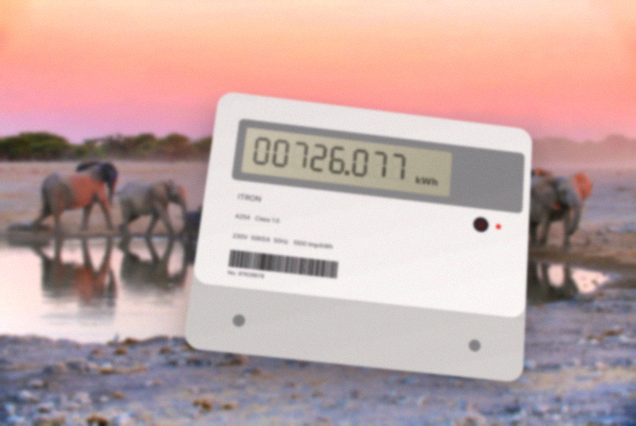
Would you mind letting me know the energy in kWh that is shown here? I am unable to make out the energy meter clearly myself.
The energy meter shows 726.077 kWh
